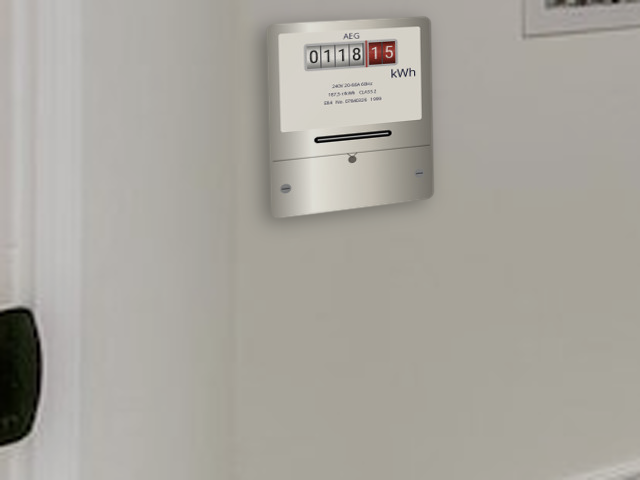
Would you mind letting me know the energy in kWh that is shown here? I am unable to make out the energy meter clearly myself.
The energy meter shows 118.15 kWh
